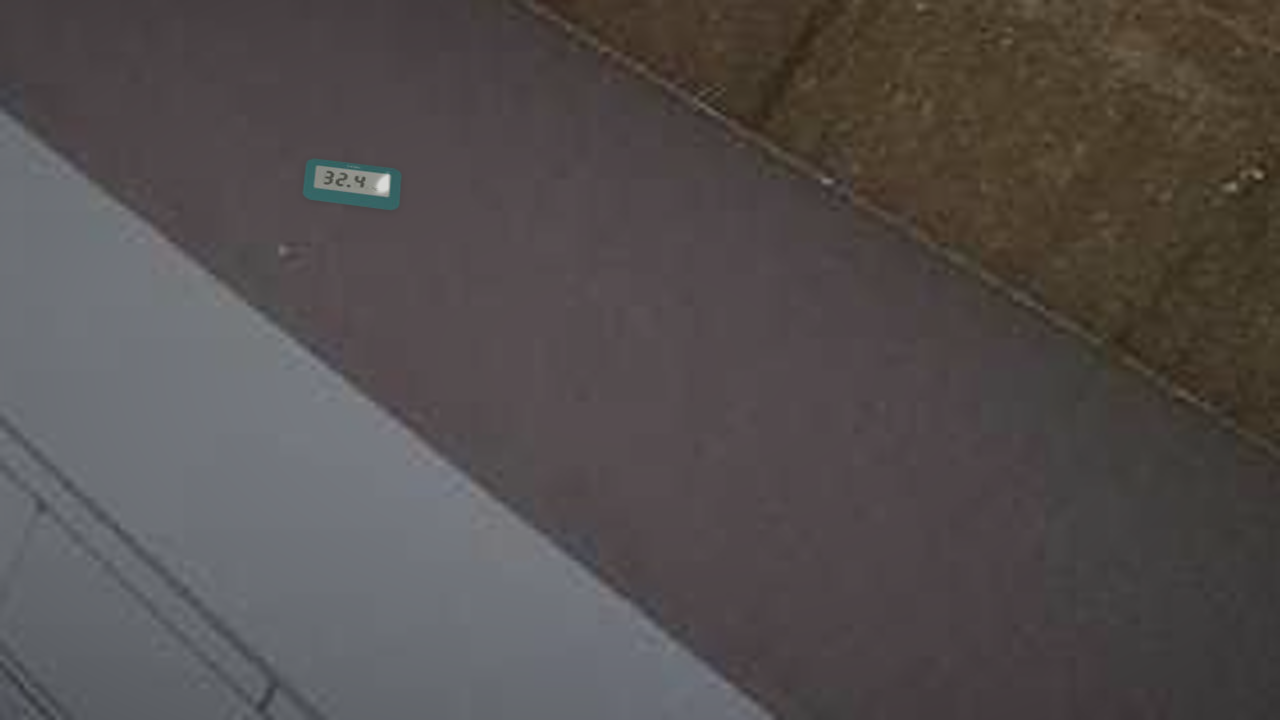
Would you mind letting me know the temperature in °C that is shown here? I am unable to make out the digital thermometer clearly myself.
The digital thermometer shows 32.4 °C
